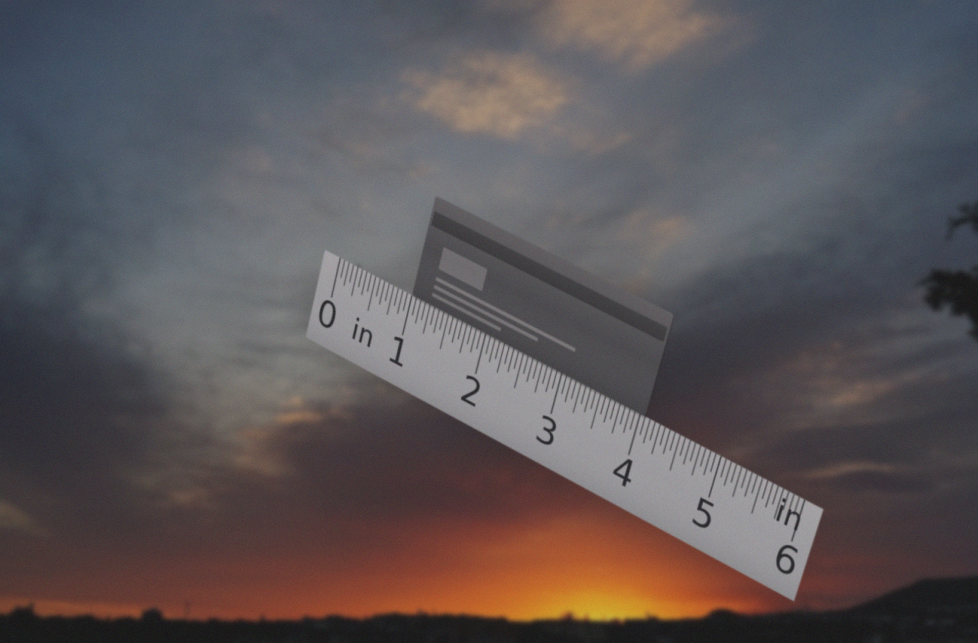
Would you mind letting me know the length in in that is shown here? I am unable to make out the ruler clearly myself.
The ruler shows 3.0625 in
